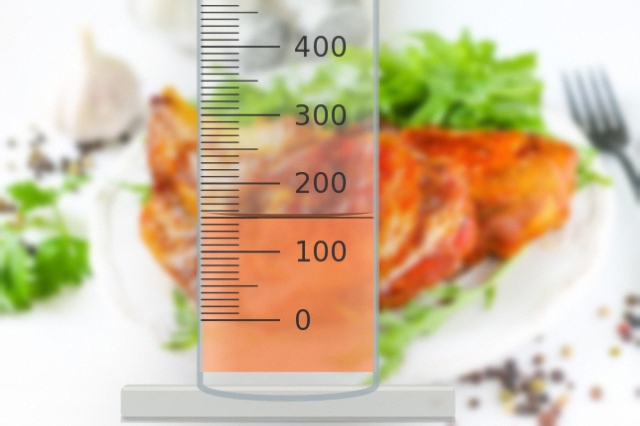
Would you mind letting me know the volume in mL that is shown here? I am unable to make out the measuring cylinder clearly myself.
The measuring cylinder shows 150 mL
